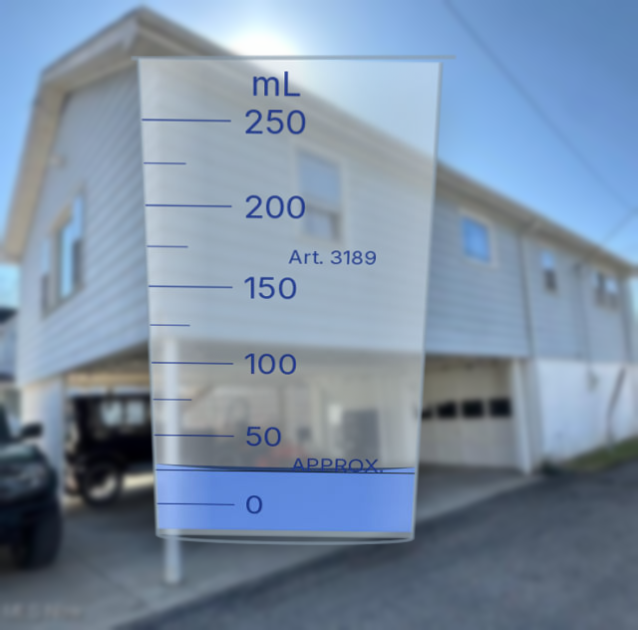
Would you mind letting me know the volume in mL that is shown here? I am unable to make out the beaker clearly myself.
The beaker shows 25 mL
